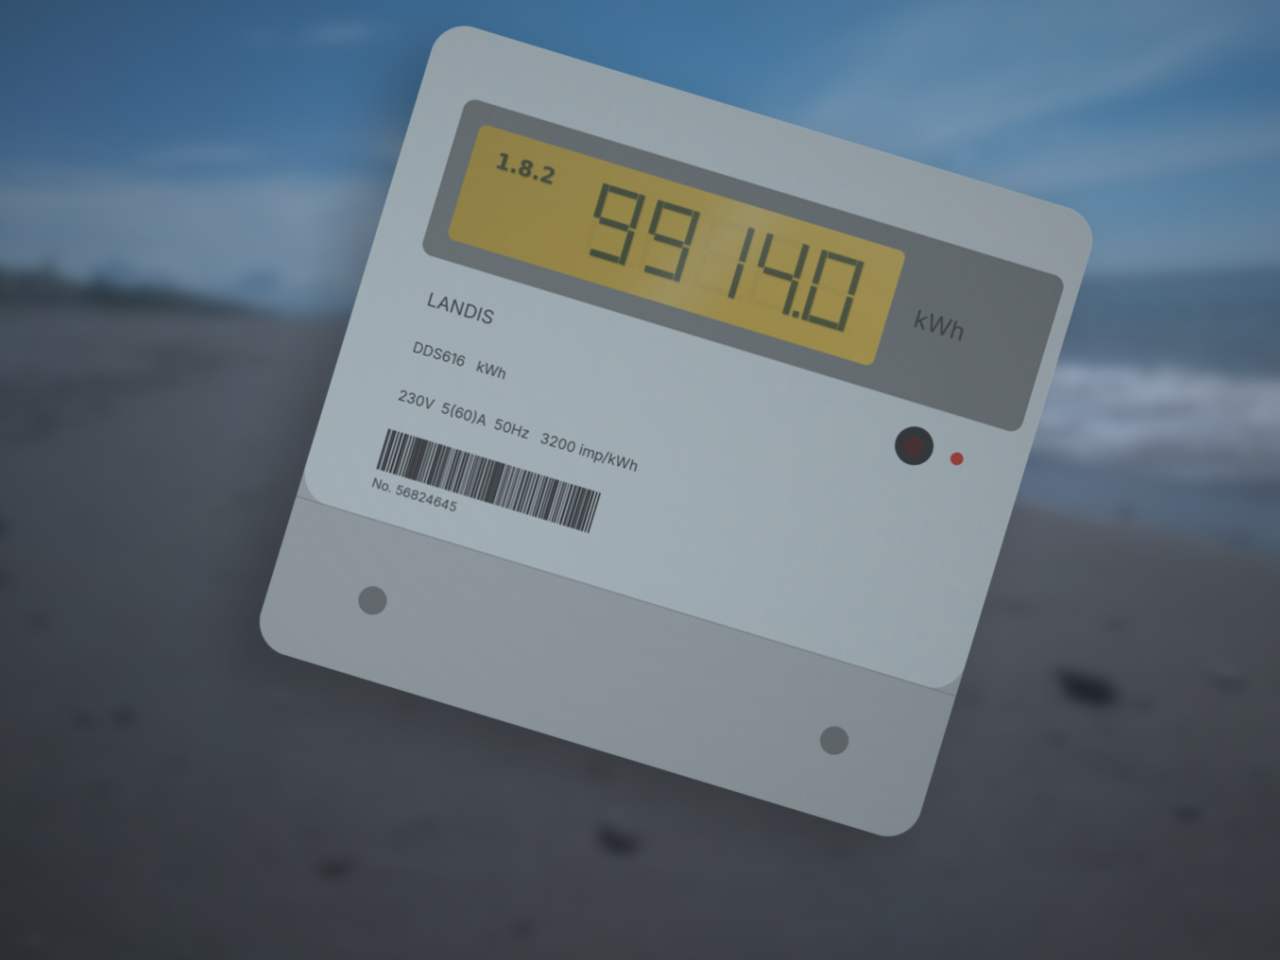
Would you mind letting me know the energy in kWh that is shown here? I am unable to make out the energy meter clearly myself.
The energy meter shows 9914.0 kWh
